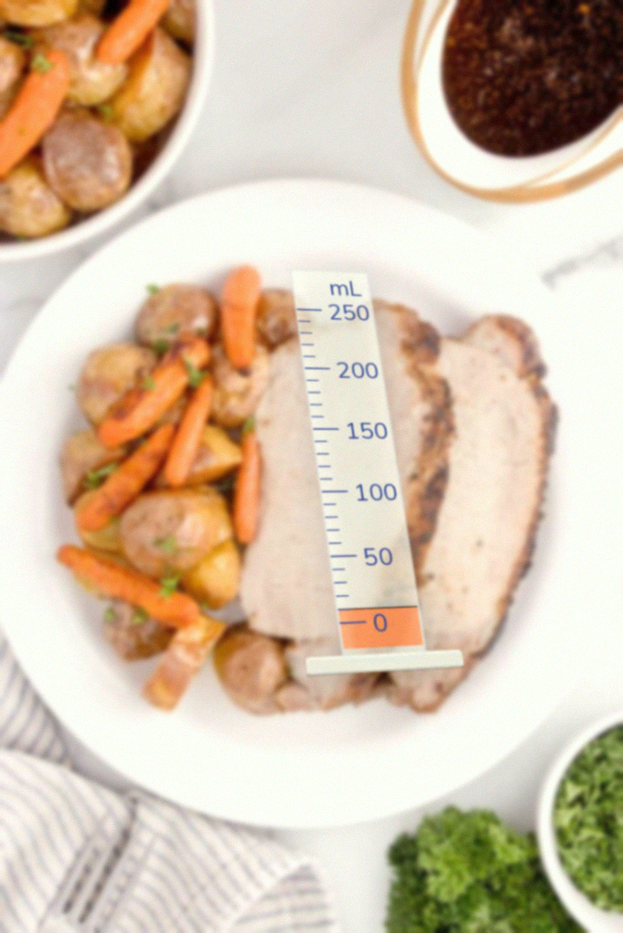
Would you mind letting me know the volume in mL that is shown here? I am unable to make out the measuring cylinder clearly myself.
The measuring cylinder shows 10 mL
